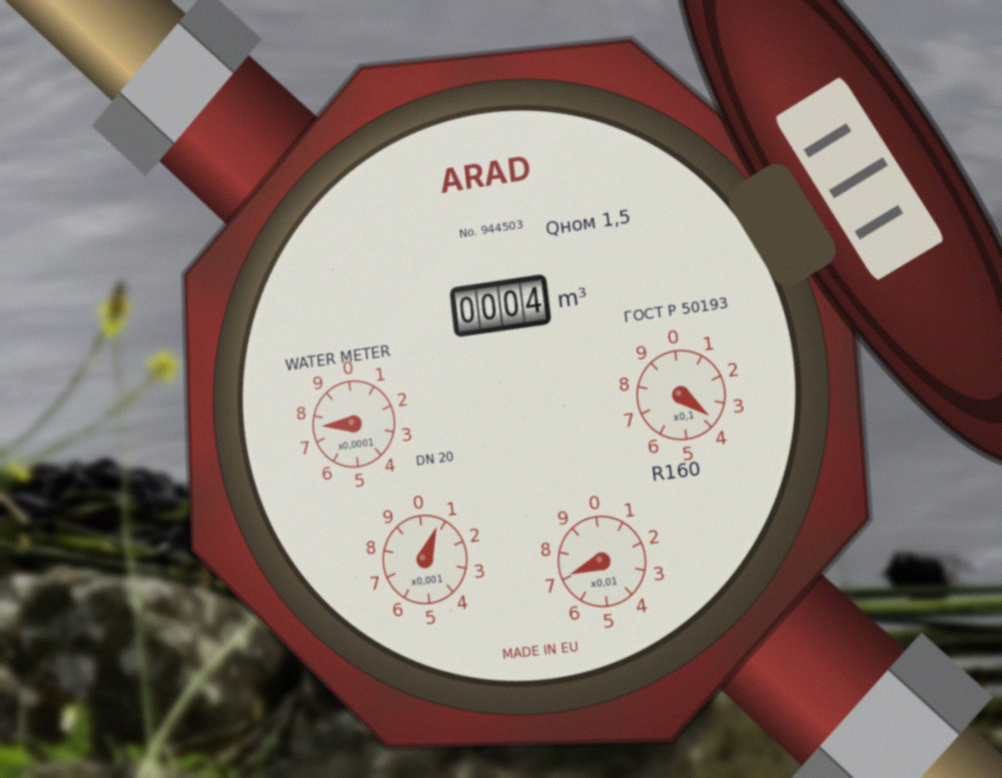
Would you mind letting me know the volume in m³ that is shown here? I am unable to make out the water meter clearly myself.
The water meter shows 4.3707 m³
